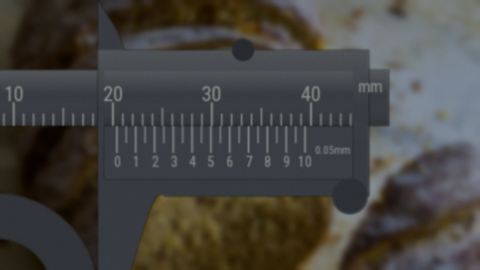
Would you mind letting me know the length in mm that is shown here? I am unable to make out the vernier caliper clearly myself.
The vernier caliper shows 20.4 mm
